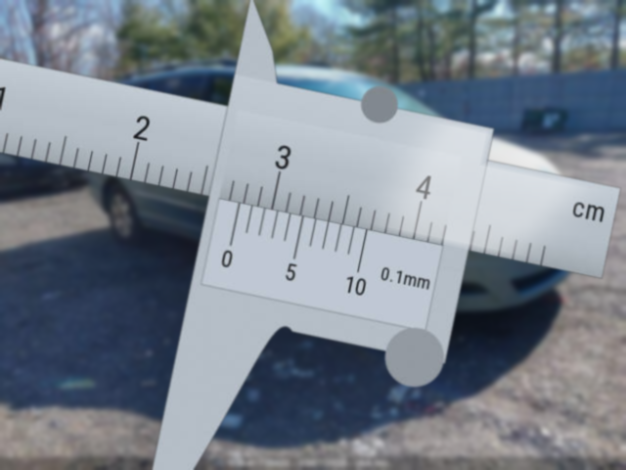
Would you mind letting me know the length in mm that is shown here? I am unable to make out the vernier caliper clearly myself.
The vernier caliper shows 27.7 mm
